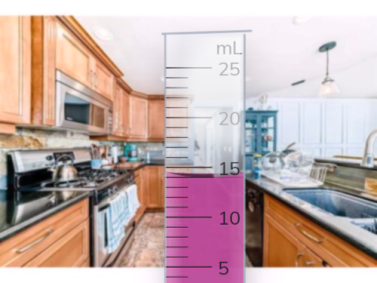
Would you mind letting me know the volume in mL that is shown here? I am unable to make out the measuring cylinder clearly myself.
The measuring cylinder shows 14 mL
